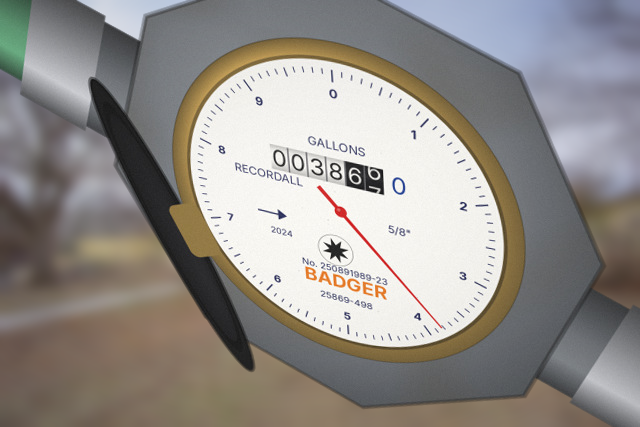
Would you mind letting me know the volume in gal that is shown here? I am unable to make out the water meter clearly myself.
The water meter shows 38663.8 gal
